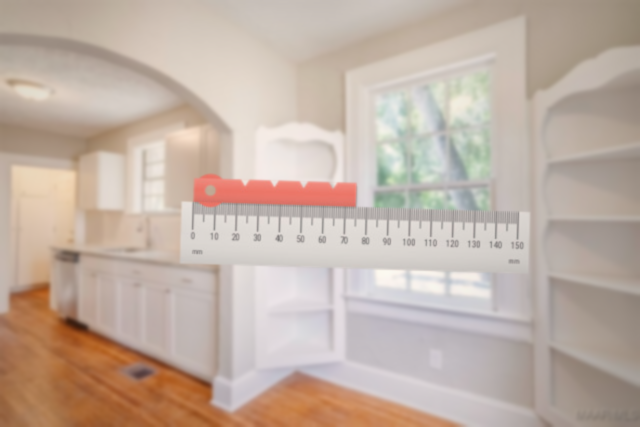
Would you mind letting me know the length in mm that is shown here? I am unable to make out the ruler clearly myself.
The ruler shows 75 mm
